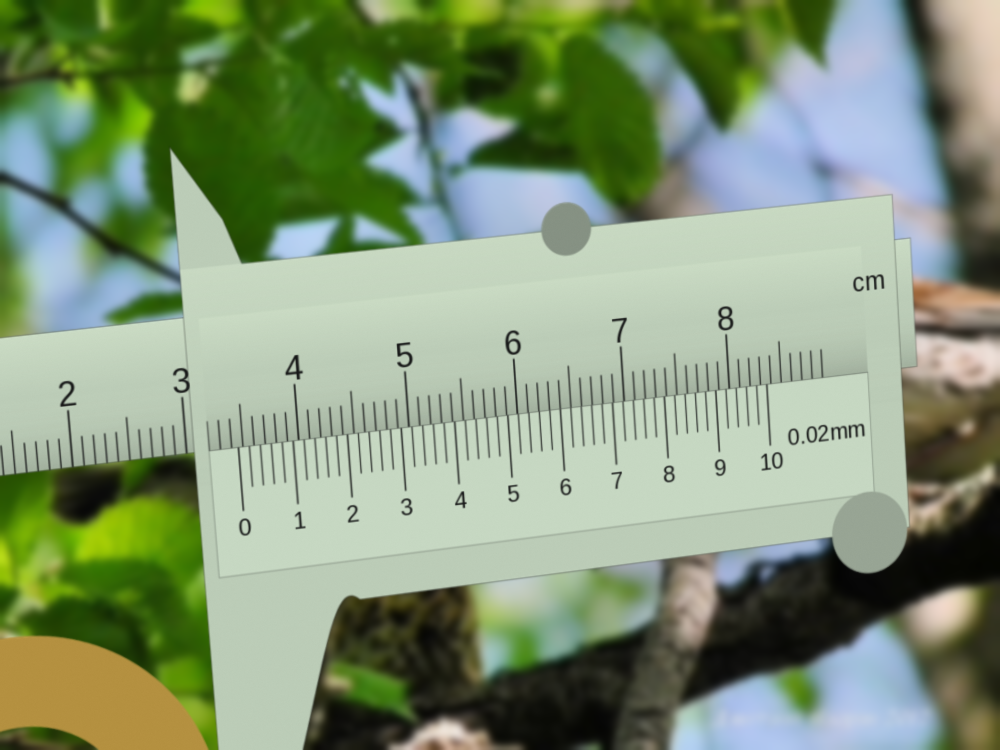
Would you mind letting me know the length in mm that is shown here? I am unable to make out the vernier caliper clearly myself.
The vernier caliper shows 34.6 mm
